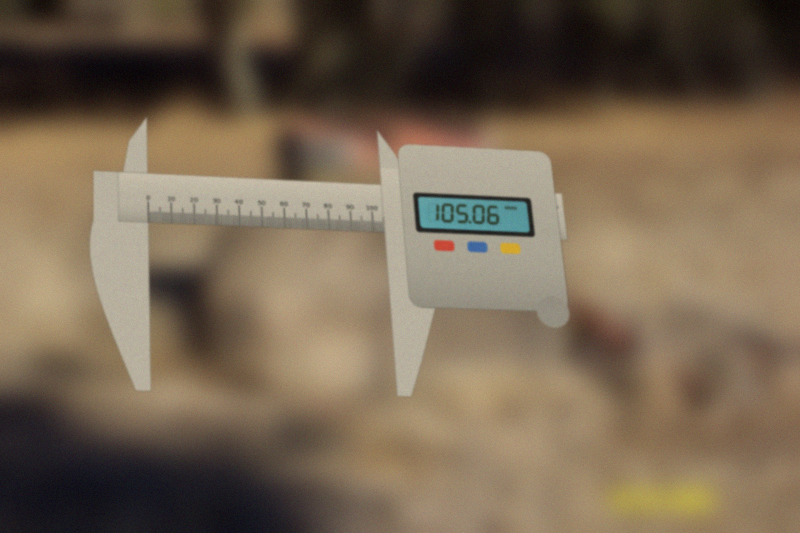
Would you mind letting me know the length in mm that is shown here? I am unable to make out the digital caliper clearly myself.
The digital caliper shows 105.06 mm
